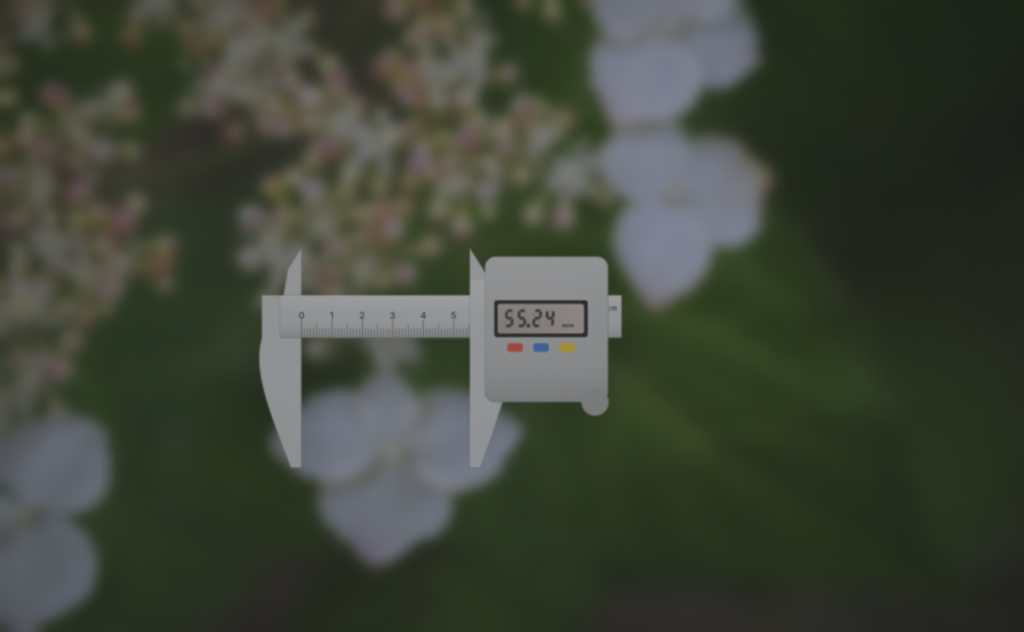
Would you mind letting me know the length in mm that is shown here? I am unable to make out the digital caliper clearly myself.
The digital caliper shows 55.24 mm
